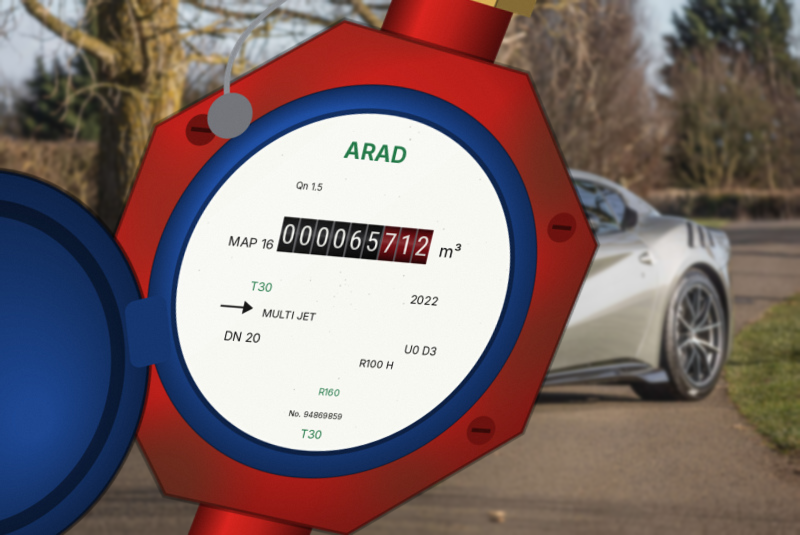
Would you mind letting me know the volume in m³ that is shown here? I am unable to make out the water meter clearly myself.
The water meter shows 65.712 m³
